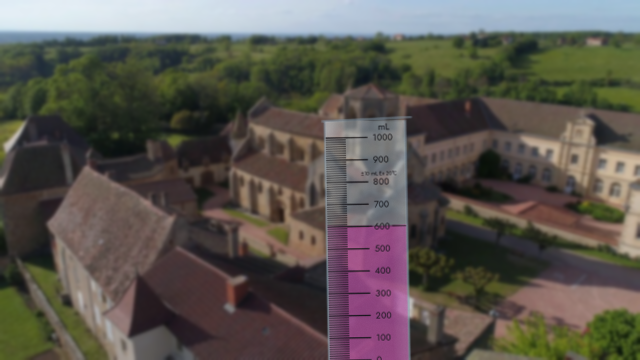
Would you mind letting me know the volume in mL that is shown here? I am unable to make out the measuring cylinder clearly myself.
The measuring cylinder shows 600 mL
